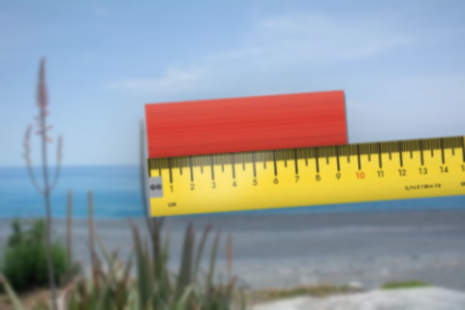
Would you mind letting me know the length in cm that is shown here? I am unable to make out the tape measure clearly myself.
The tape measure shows 9.5 cm
